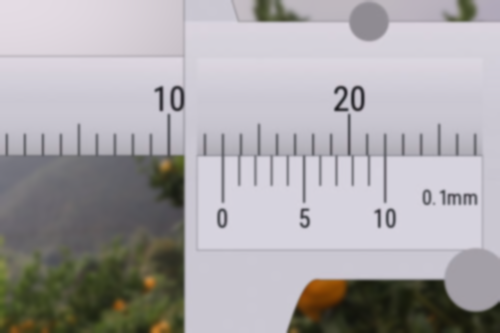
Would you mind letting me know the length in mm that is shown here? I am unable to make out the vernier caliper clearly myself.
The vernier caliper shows 13.0 mm
